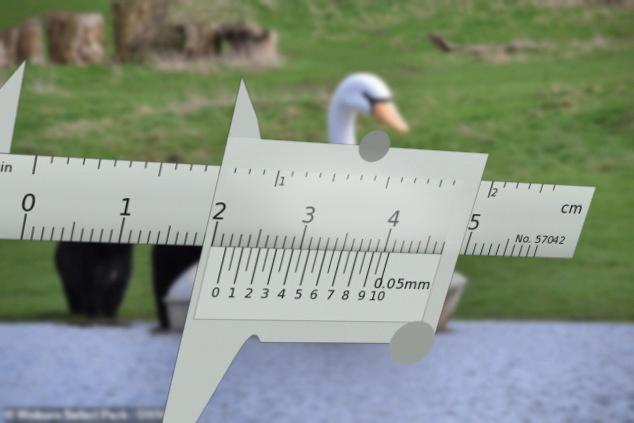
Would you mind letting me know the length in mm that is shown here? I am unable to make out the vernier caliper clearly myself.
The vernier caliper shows 21.6 mm
